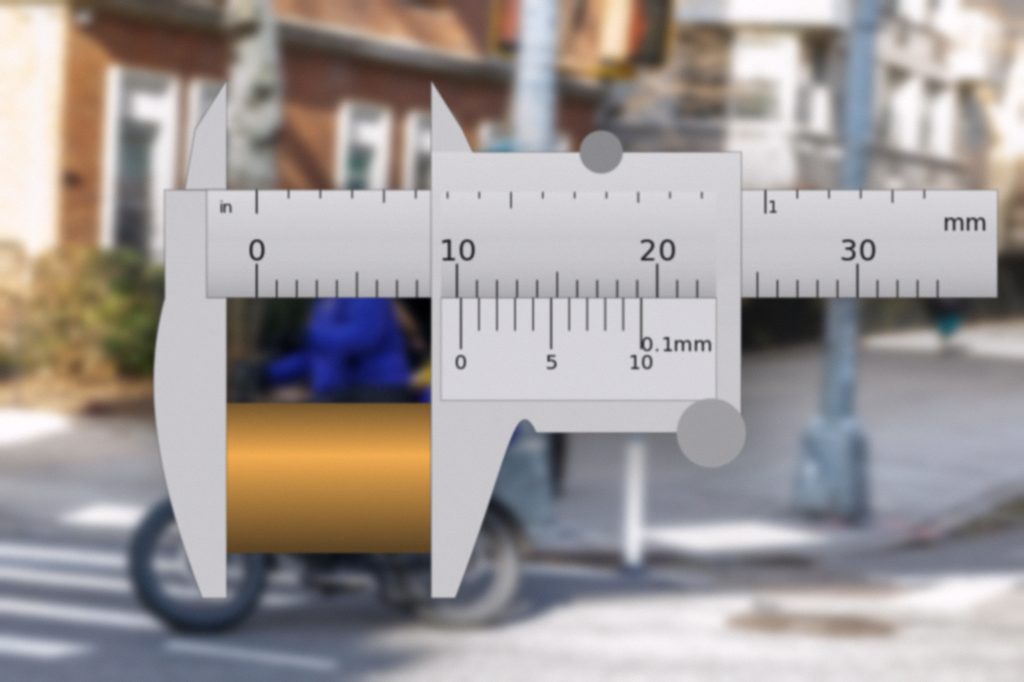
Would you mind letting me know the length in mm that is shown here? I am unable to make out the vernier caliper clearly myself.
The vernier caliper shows 10.2 mm
